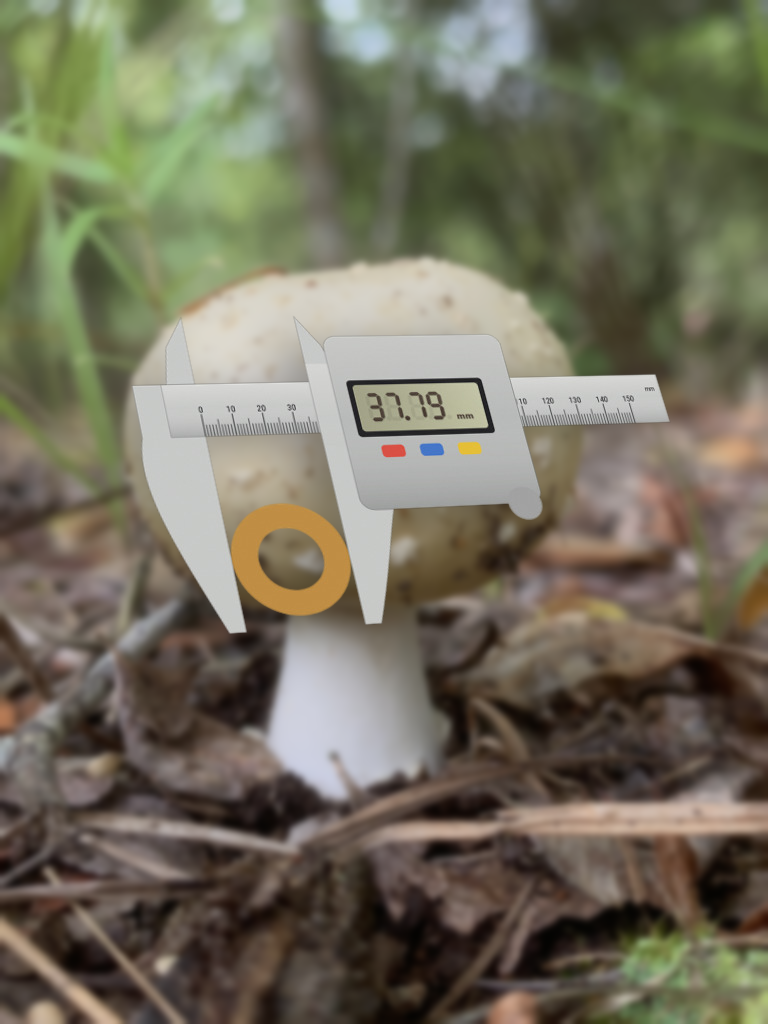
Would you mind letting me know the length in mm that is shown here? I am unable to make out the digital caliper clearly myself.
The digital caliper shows 37.79 mm
